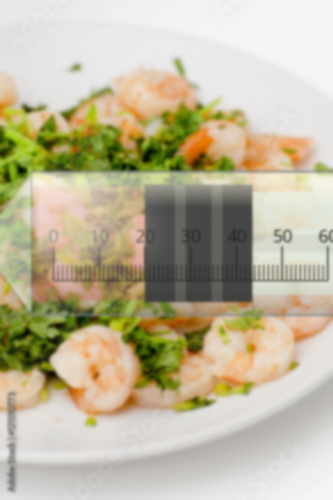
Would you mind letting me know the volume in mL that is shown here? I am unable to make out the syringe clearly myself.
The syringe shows 20 mL
